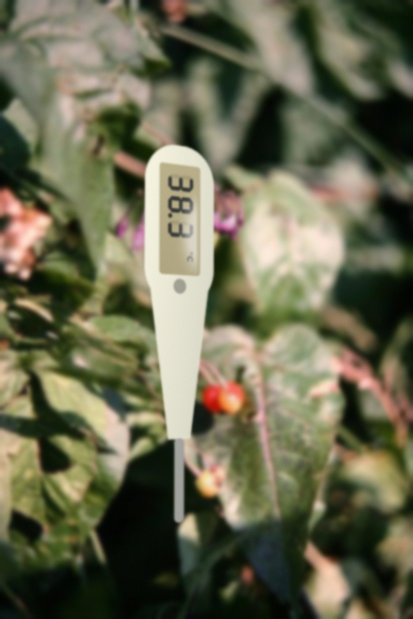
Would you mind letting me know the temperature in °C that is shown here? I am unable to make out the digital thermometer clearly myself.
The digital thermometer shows 38.3 °C
